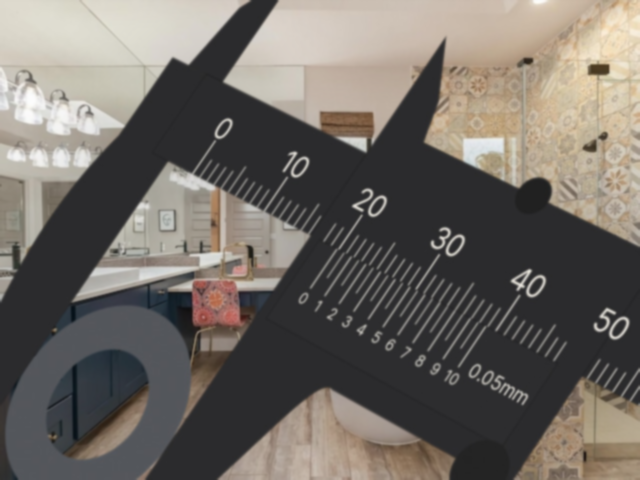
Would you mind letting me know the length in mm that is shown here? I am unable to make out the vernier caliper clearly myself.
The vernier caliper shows 19.8 mm
